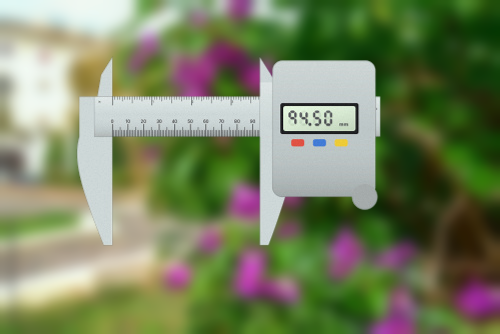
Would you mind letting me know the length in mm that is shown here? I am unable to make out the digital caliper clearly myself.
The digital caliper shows 94.50 mm
